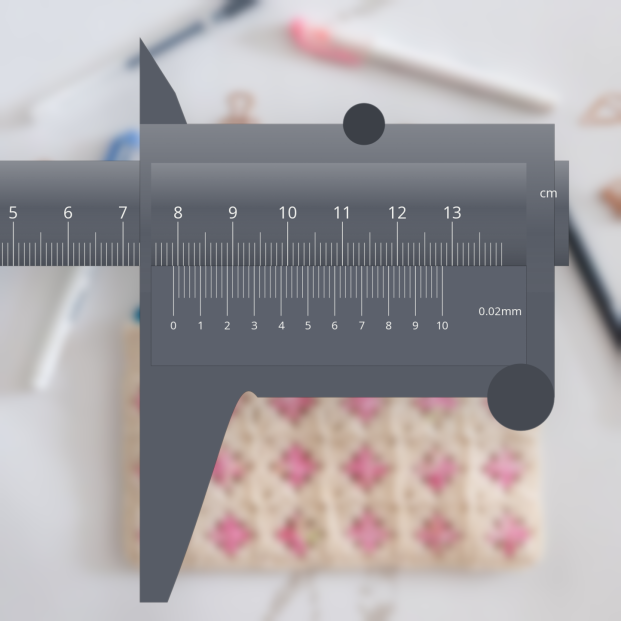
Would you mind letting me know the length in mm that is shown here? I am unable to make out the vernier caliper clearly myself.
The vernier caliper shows 79.2 mm
